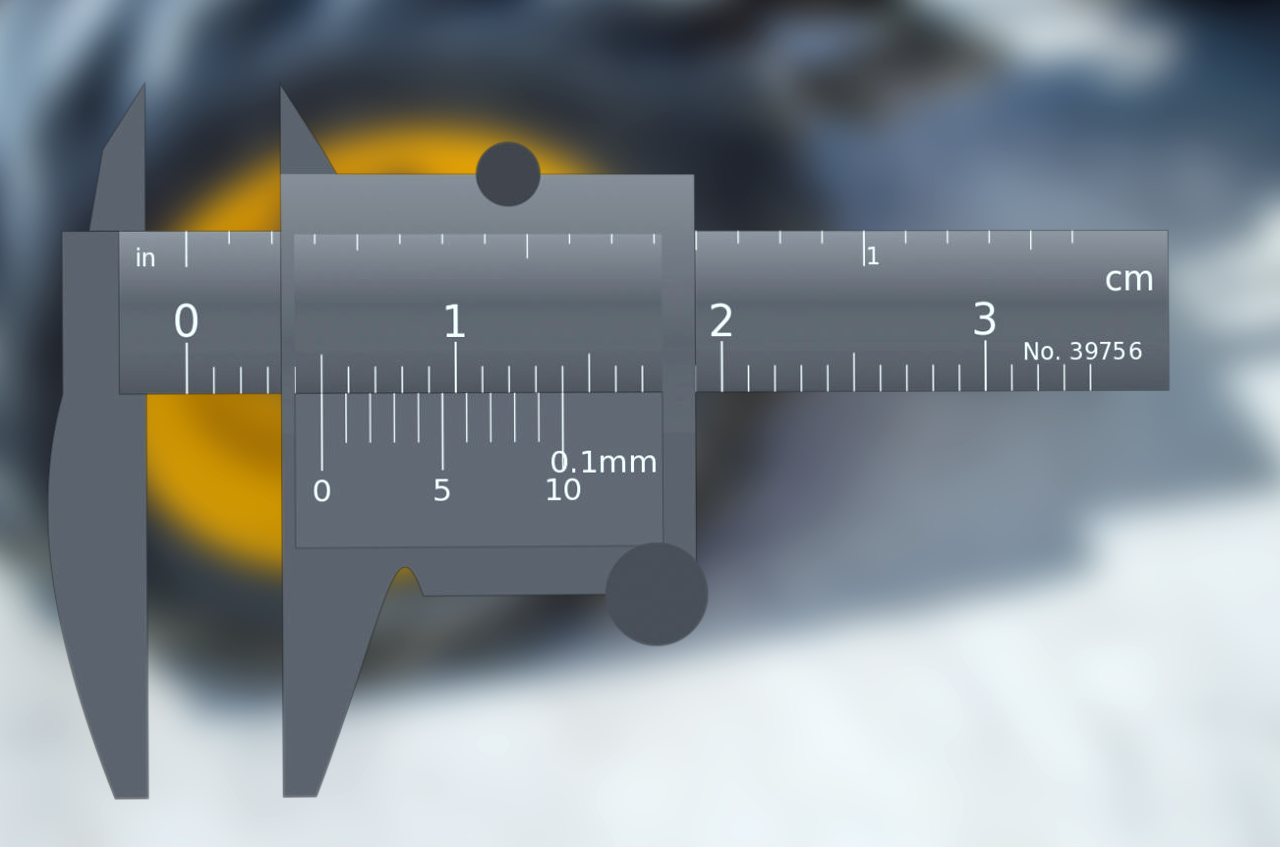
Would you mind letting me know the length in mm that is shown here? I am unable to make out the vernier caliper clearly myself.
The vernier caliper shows 5.0 mm
